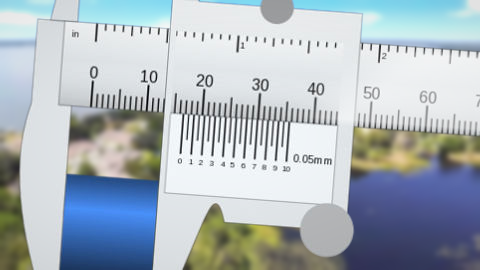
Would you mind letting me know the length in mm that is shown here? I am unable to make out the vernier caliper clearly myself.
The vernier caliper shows 16.6 mm
